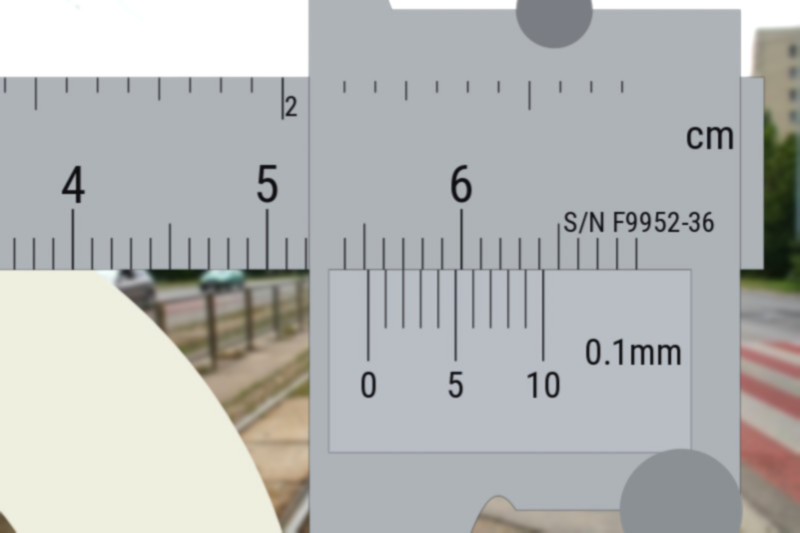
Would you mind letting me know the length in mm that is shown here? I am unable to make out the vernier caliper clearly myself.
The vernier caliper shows 55.2 mm
